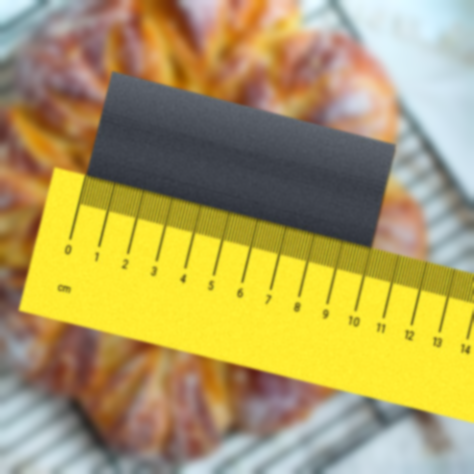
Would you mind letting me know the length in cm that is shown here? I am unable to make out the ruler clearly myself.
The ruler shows 10 cm
